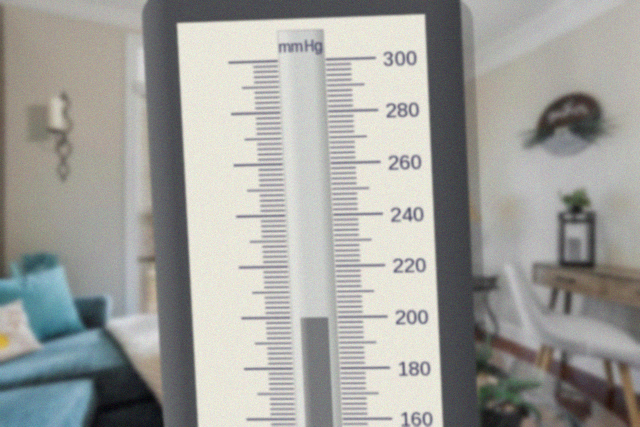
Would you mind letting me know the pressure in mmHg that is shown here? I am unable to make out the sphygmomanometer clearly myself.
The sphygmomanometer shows 200 mmHg
